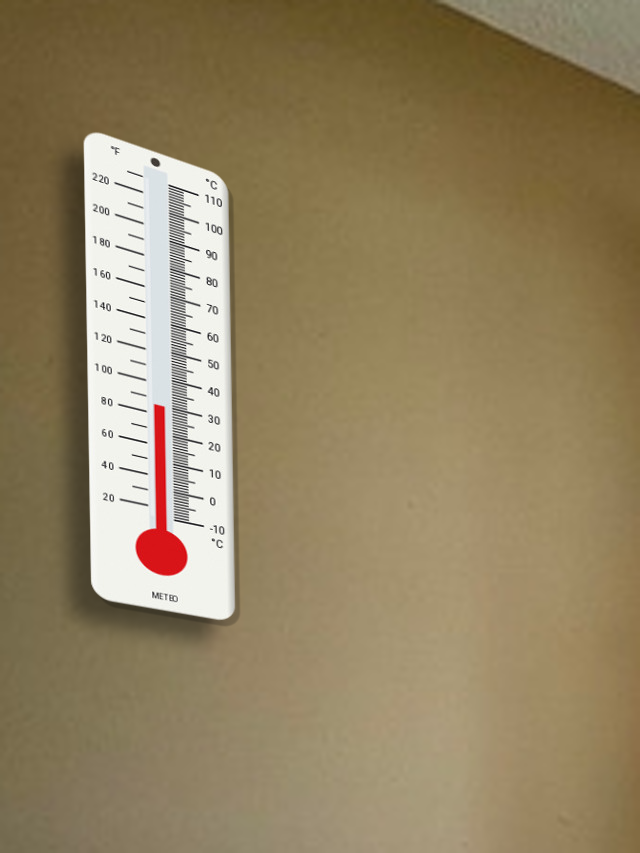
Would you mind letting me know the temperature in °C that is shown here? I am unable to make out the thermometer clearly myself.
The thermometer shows 30 °C
